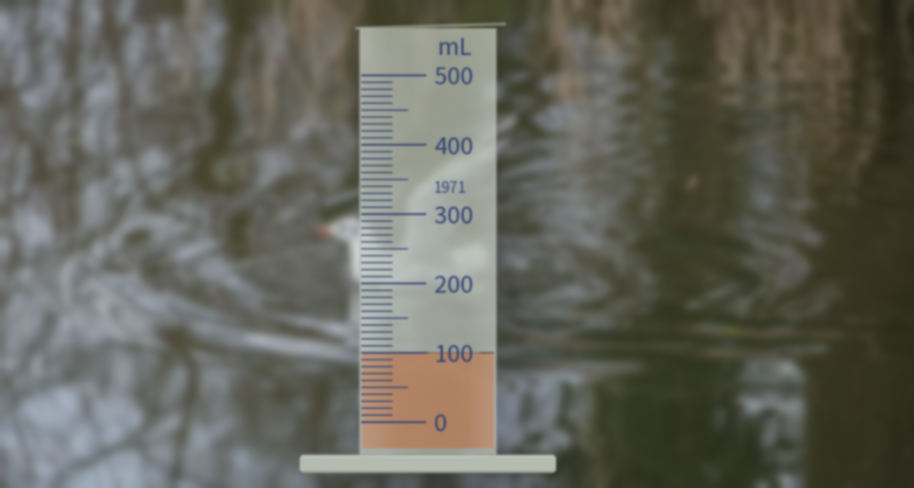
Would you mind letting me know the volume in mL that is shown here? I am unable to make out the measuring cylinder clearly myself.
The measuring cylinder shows 100 mL
